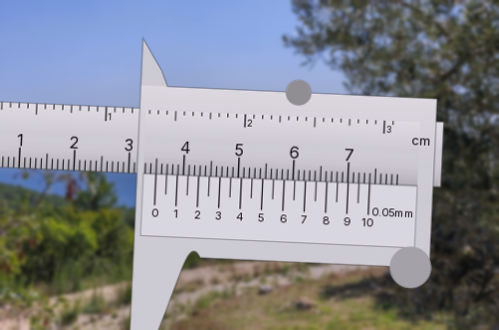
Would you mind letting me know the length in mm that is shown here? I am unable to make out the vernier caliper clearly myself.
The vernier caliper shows 35.0 mm
